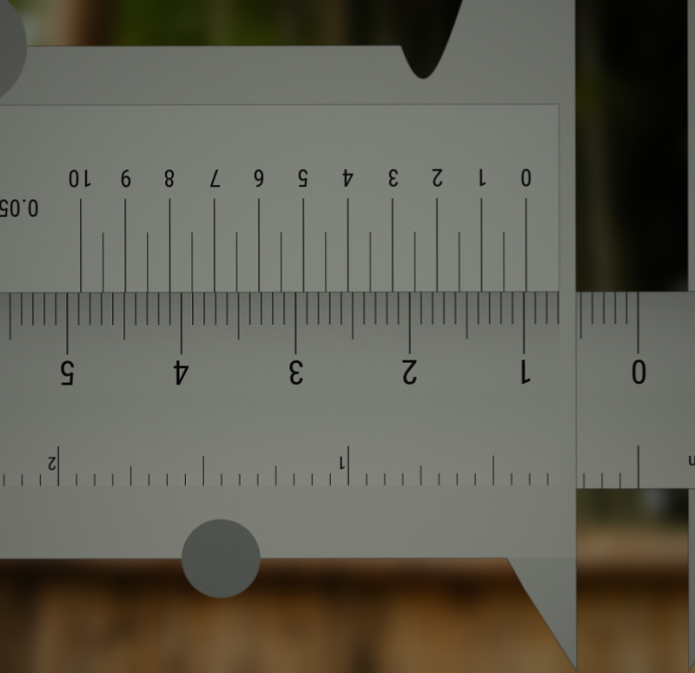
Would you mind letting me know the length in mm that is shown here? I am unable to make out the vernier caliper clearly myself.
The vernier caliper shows 9.8 mm
